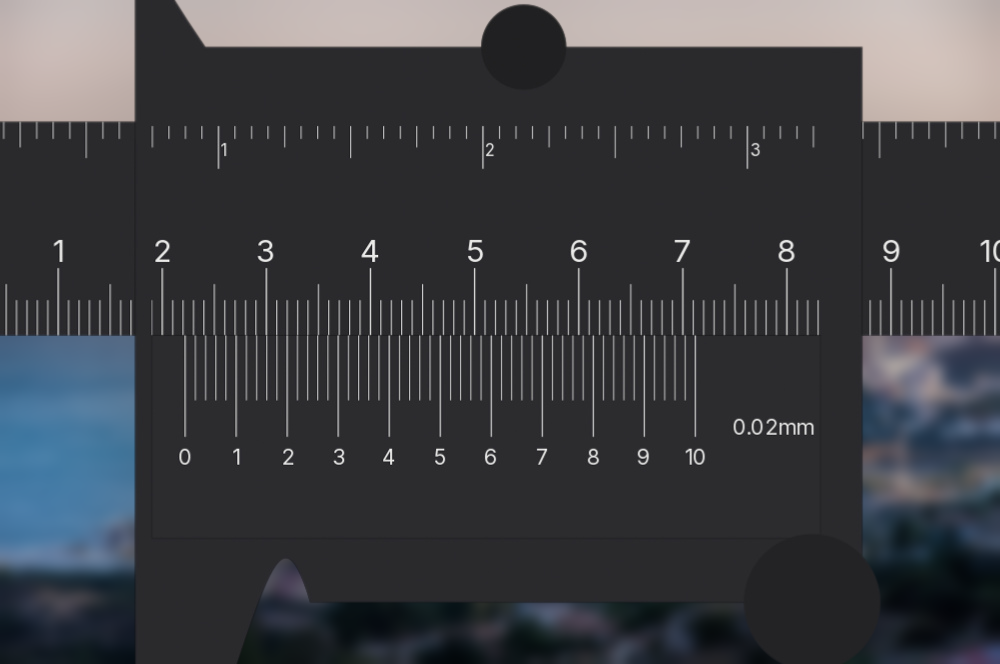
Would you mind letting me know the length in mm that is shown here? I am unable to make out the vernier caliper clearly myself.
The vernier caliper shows 22.2 mm
